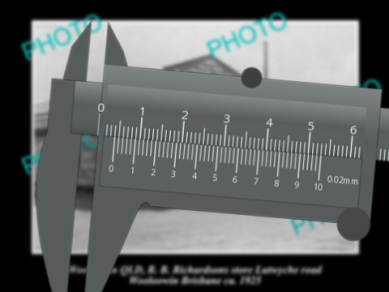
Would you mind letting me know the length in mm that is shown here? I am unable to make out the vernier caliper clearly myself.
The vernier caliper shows 4.0 mm
